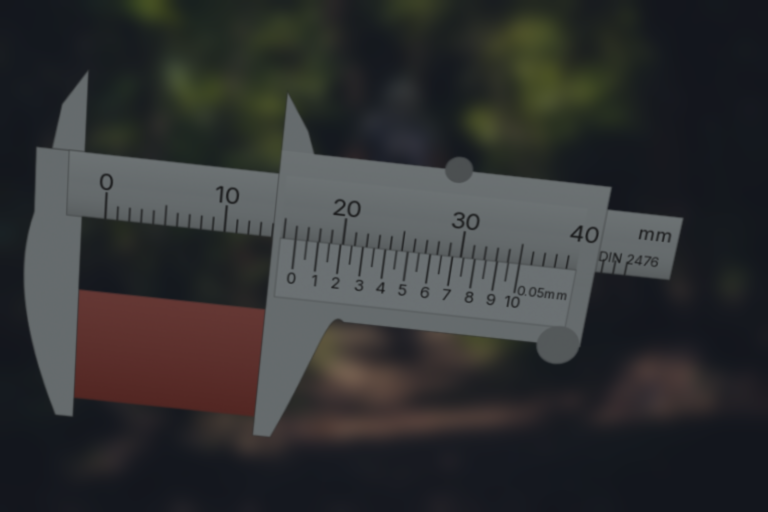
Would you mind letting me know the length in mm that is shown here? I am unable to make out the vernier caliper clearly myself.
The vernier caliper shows 16.0 mm
